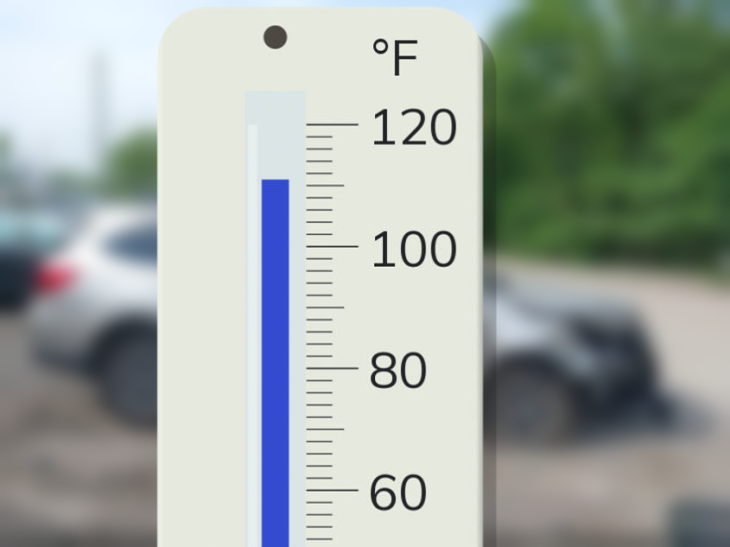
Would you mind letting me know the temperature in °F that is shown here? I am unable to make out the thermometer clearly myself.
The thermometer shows 111 °F
